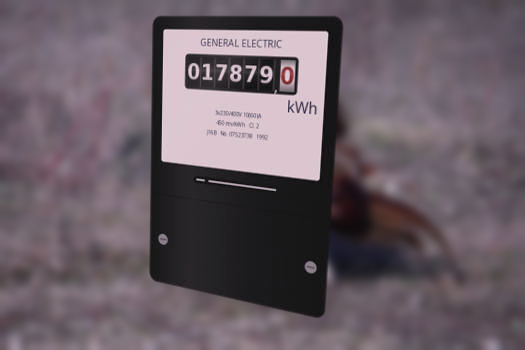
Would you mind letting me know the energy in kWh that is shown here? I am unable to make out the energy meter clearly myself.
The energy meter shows 17879.0 kWh
